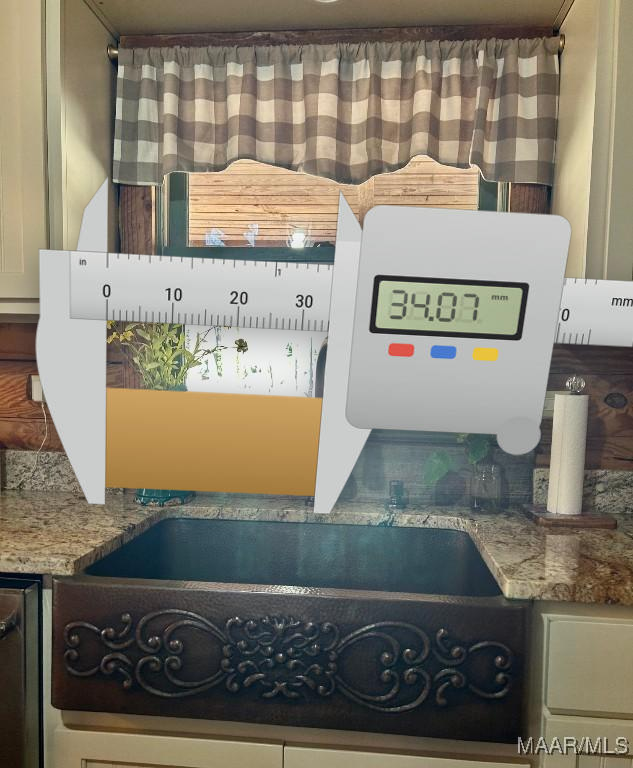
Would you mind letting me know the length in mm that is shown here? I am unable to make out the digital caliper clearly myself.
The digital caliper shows 34.07 mm
